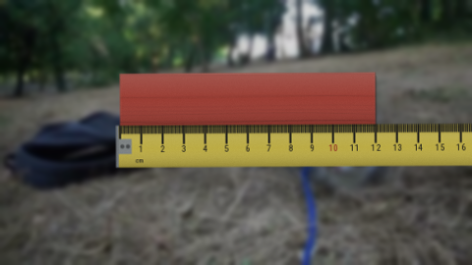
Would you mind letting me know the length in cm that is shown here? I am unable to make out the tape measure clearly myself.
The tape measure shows 12 cm
